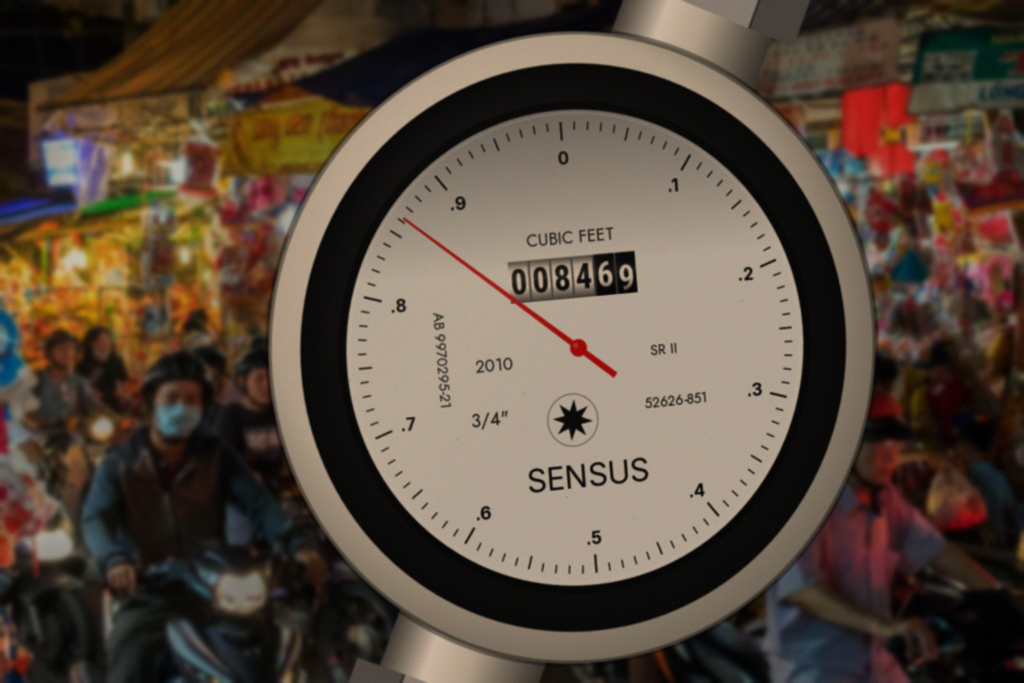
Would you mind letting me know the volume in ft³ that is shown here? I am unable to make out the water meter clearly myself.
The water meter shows 8468.86 ft³
